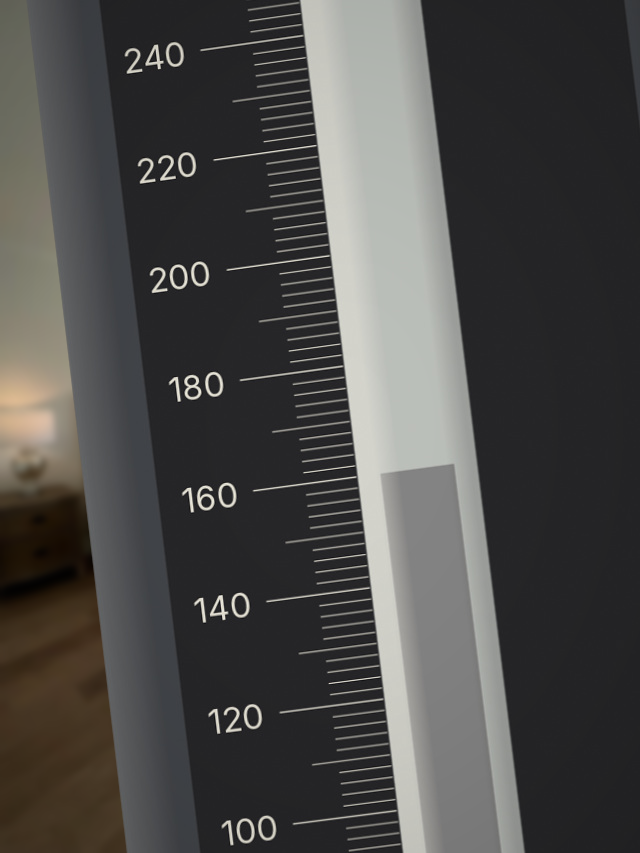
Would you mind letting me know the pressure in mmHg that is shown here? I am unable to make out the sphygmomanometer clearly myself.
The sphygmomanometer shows 160 mmHg
